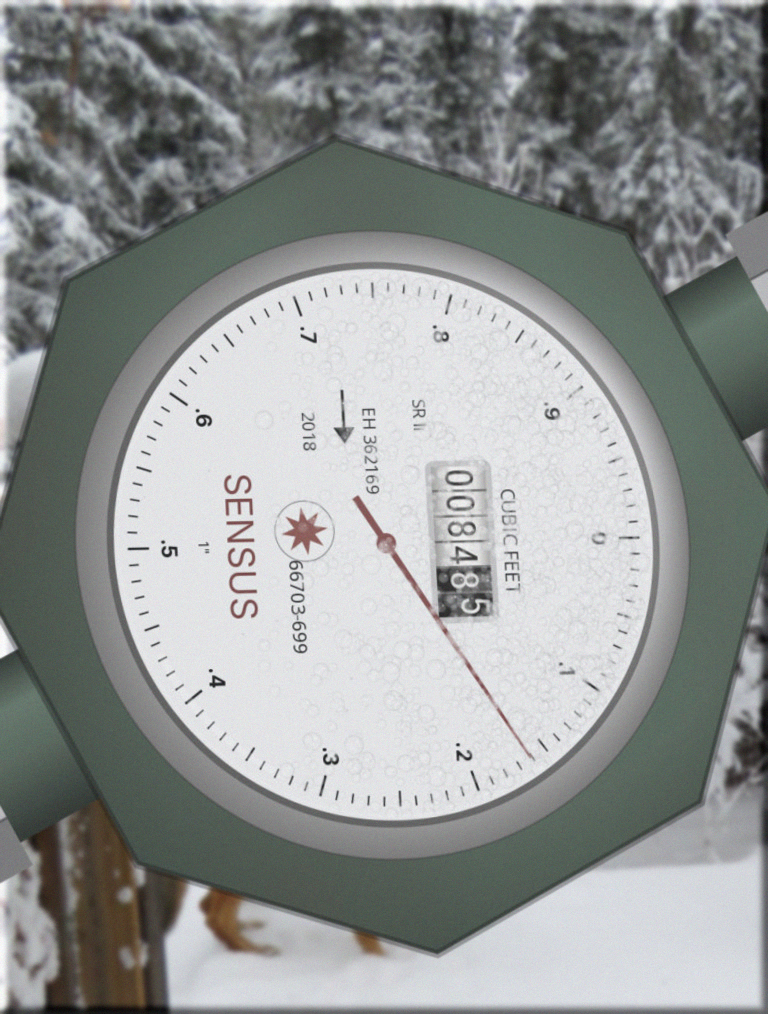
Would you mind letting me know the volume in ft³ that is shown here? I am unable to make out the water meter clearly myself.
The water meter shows 8485.16 ft³
